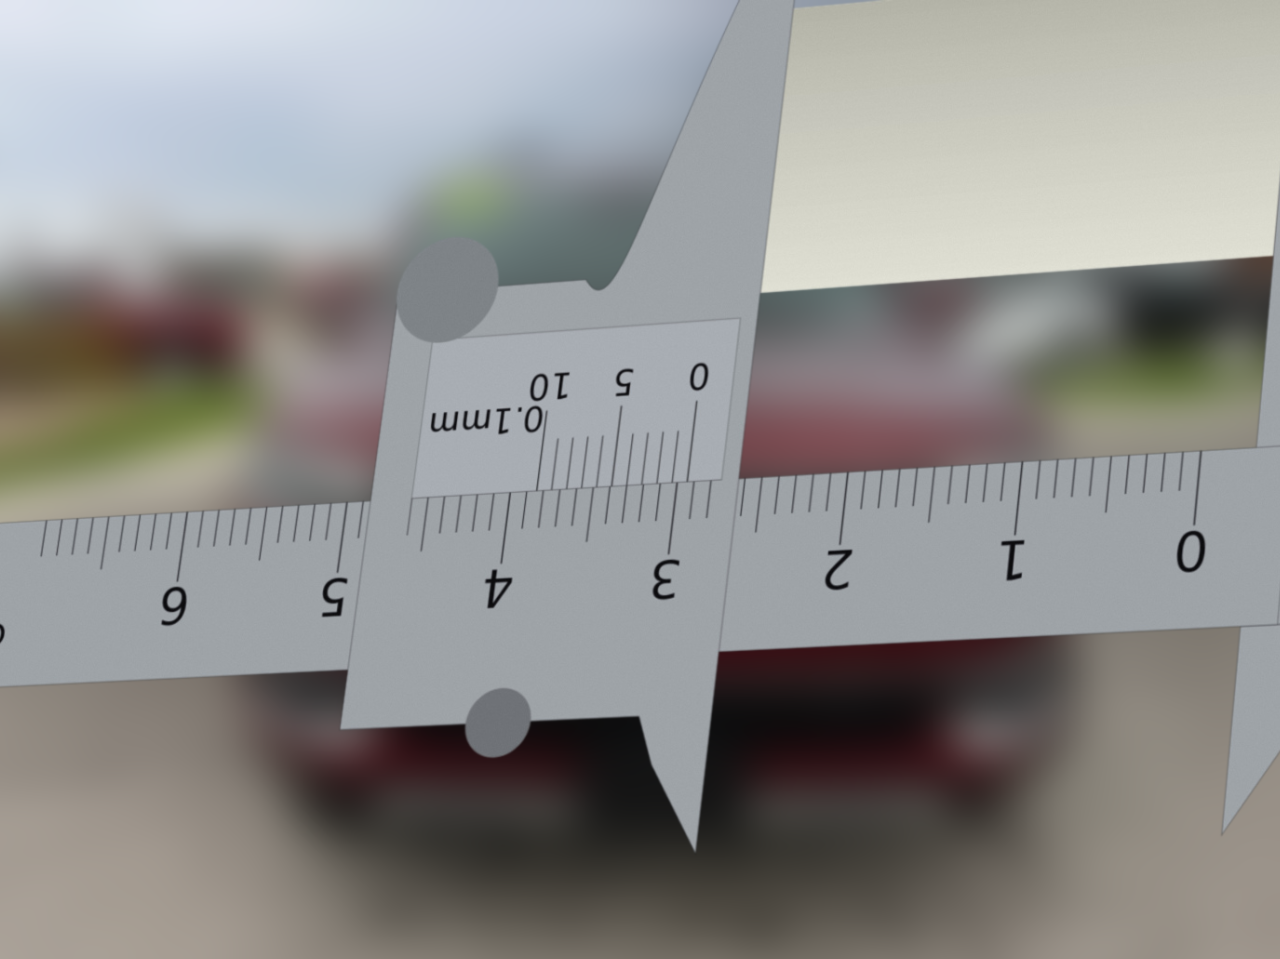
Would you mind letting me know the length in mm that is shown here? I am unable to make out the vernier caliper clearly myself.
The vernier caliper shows 29.4 mm
